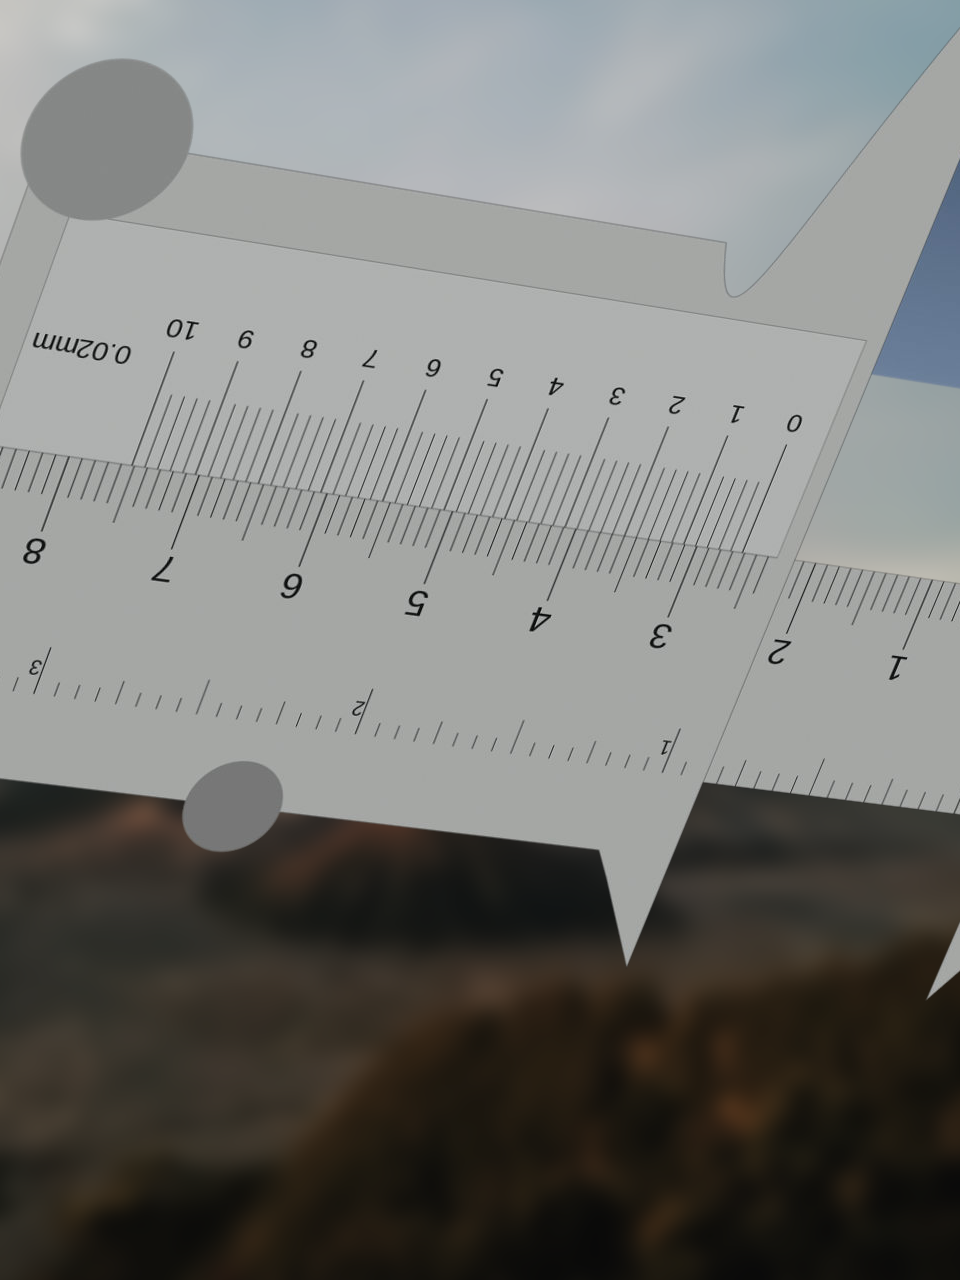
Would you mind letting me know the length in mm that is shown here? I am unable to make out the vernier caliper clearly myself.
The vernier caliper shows 26.2 mm
